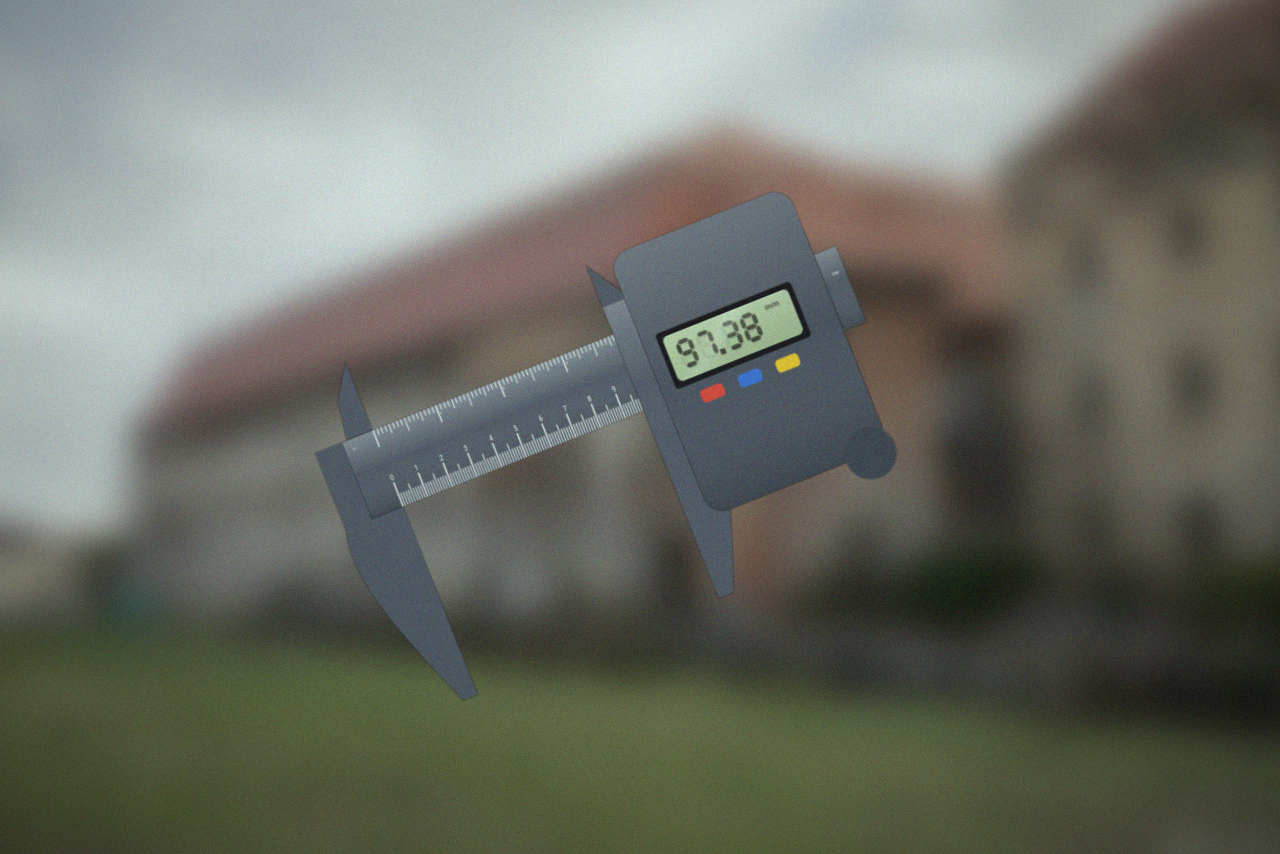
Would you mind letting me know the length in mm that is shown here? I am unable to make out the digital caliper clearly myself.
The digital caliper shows 97.38 mm
